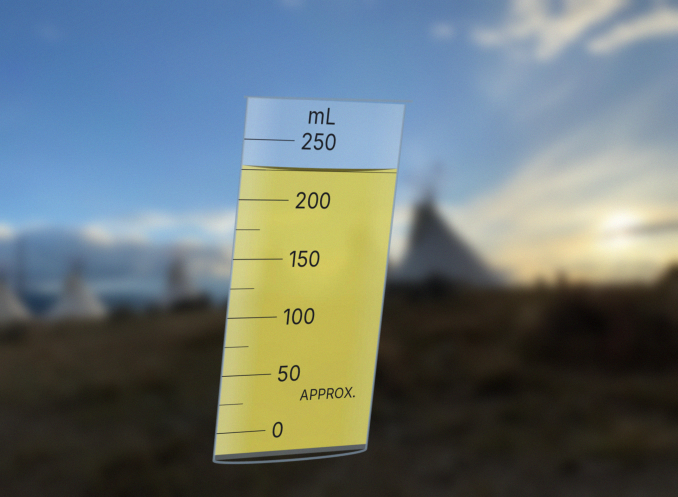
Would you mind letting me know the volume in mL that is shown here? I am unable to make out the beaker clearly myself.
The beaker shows 225 mL
